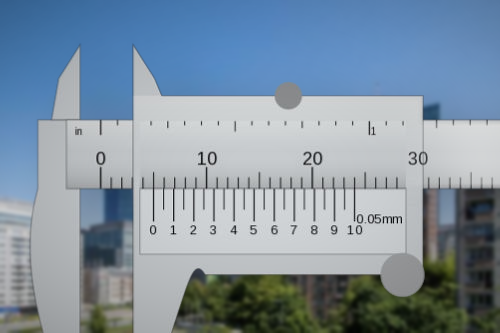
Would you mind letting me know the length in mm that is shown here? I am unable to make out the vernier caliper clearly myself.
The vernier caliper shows 5.0 mm
